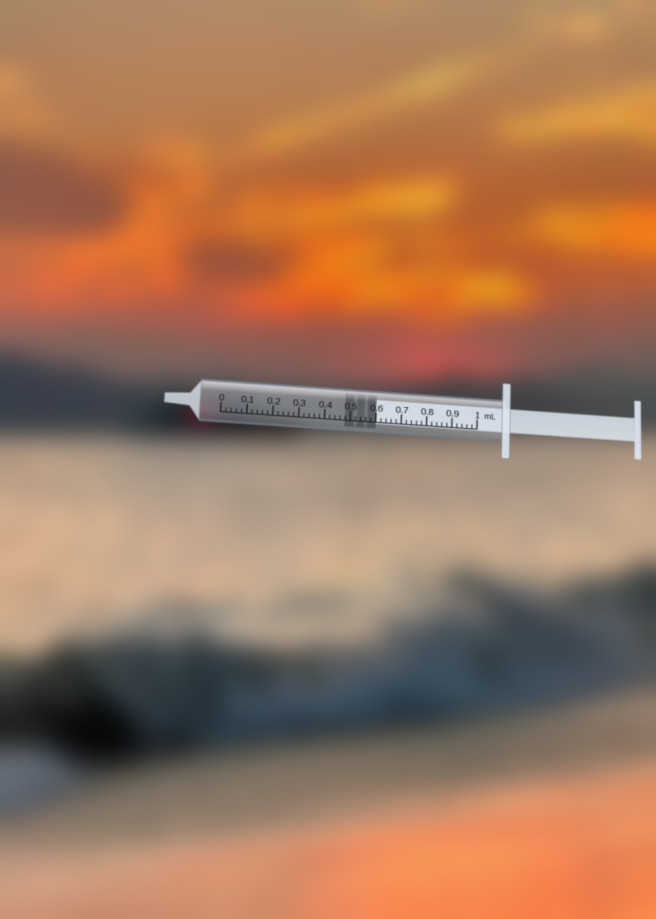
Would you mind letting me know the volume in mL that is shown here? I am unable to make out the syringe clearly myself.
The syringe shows 0.48 mL
